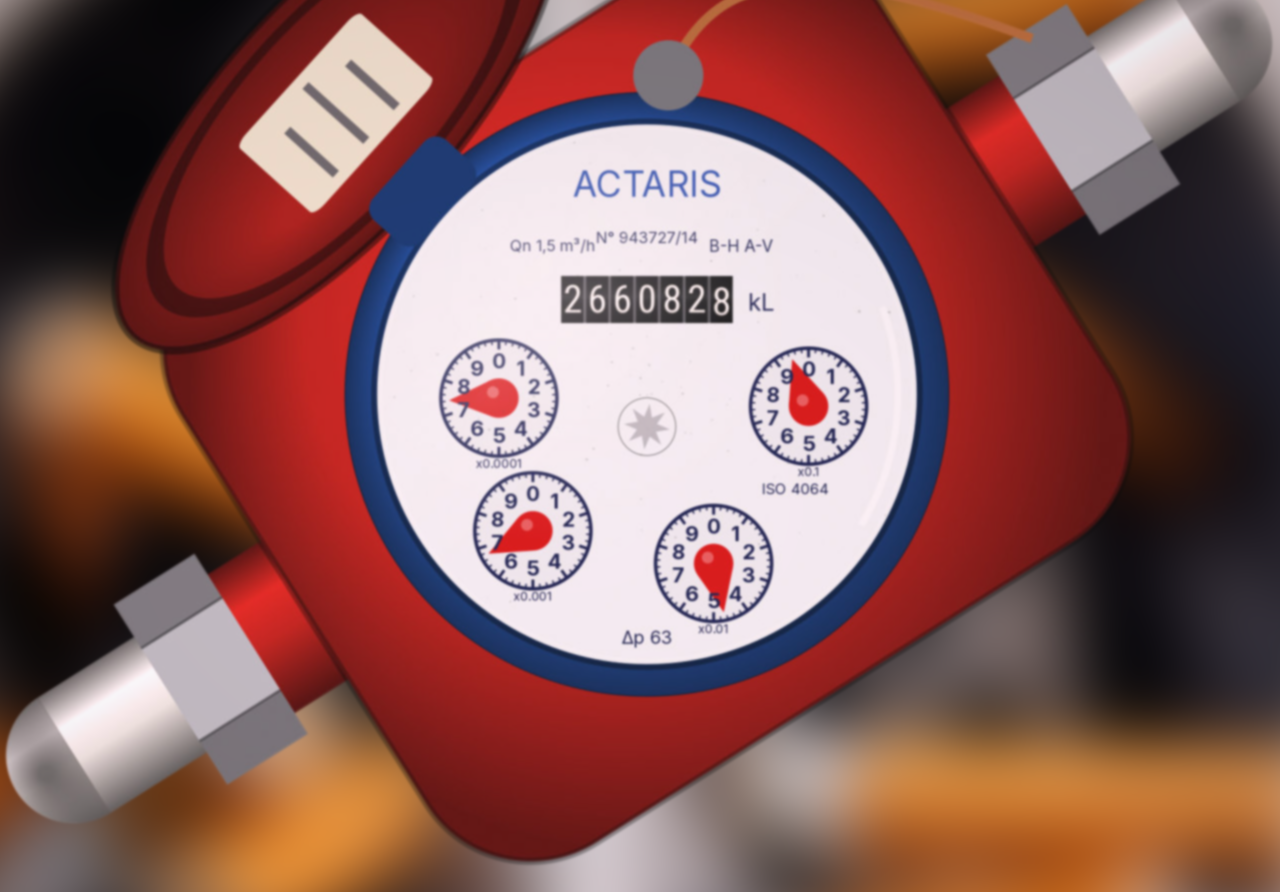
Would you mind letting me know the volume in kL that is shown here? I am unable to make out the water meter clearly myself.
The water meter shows 2660827.9467 kL
